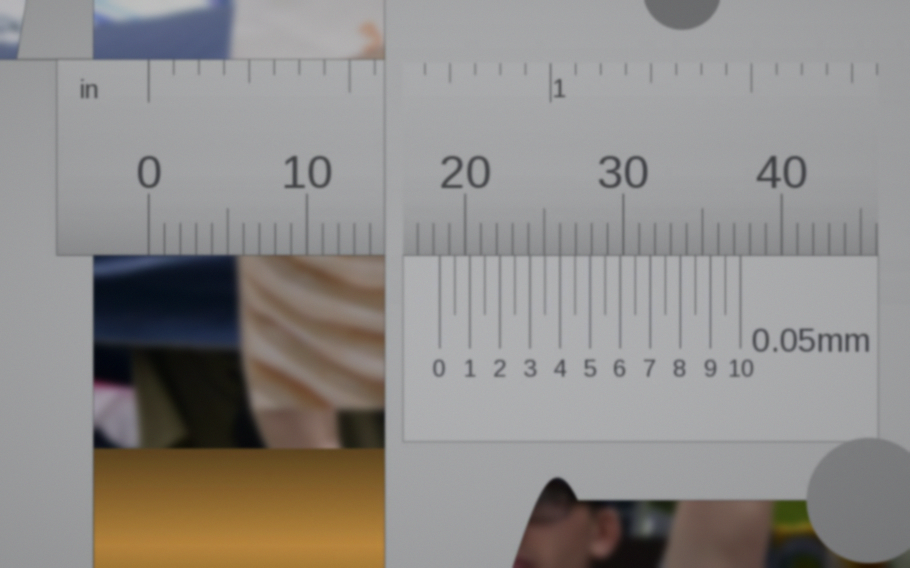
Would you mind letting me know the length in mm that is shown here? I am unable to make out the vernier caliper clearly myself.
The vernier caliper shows 18.4 mm
